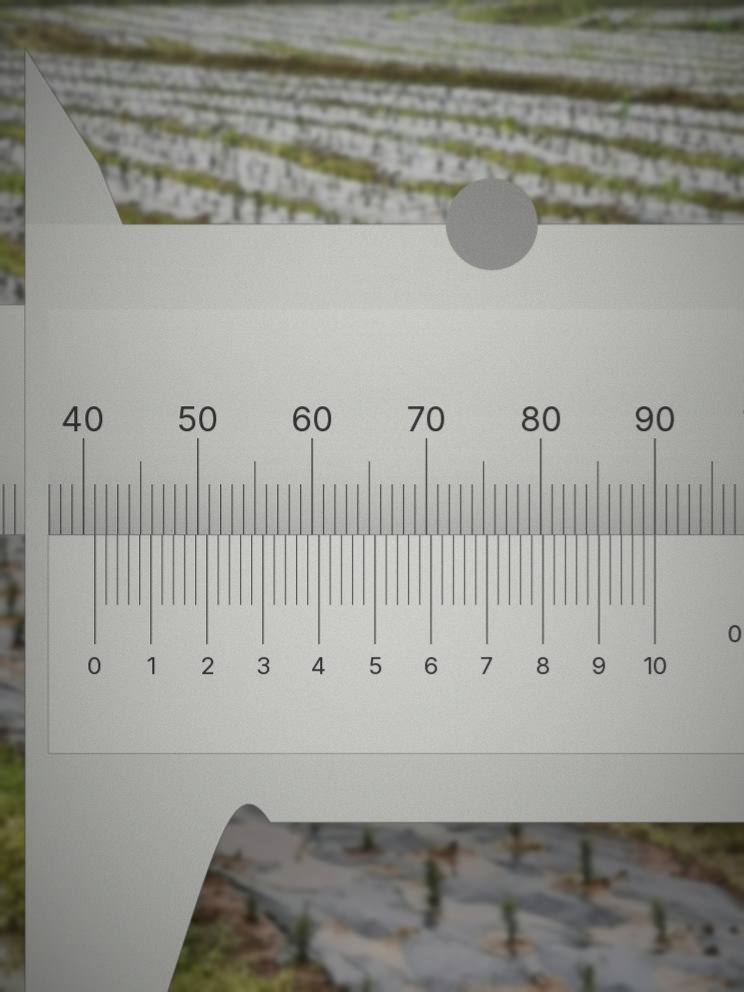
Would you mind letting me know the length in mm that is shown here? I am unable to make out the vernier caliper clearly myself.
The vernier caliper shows 41.0 mm
